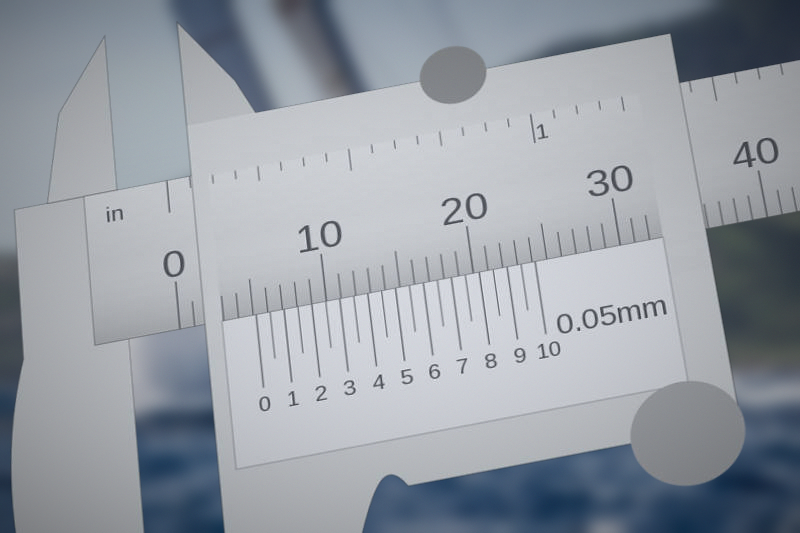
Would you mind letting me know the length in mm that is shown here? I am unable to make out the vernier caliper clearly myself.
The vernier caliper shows 5.2 mm
